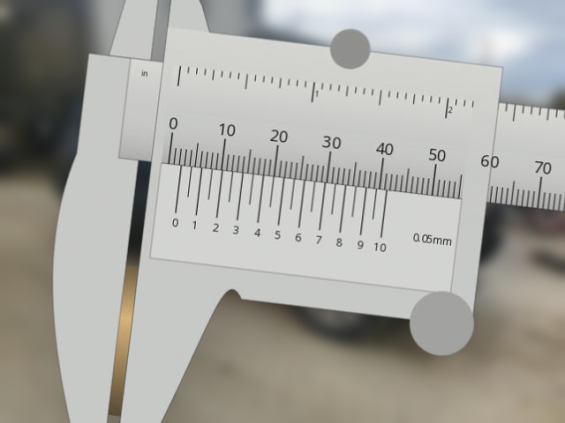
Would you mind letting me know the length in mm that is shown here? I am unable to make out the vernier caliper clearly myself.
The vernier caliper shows 2.4 mm
